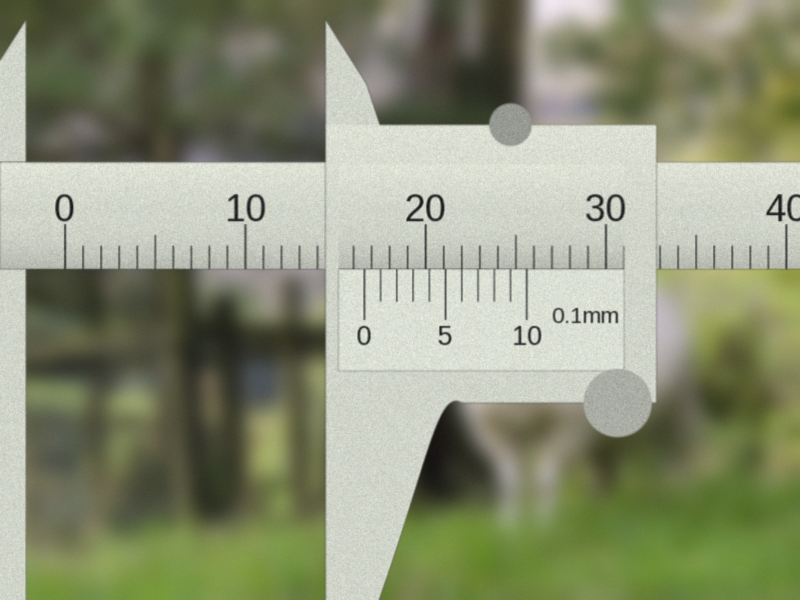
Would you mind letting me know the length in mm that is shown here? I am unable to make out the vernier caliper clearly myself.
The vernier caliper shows 16.6 mm
